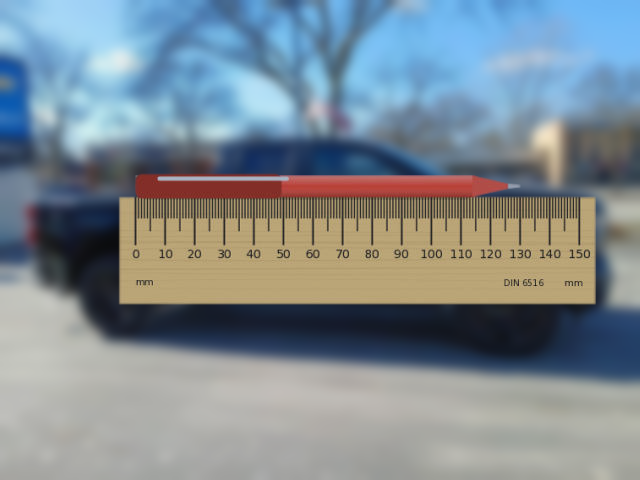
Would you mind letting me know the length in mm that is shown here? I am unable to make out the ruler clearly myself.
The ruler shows 130 mm
